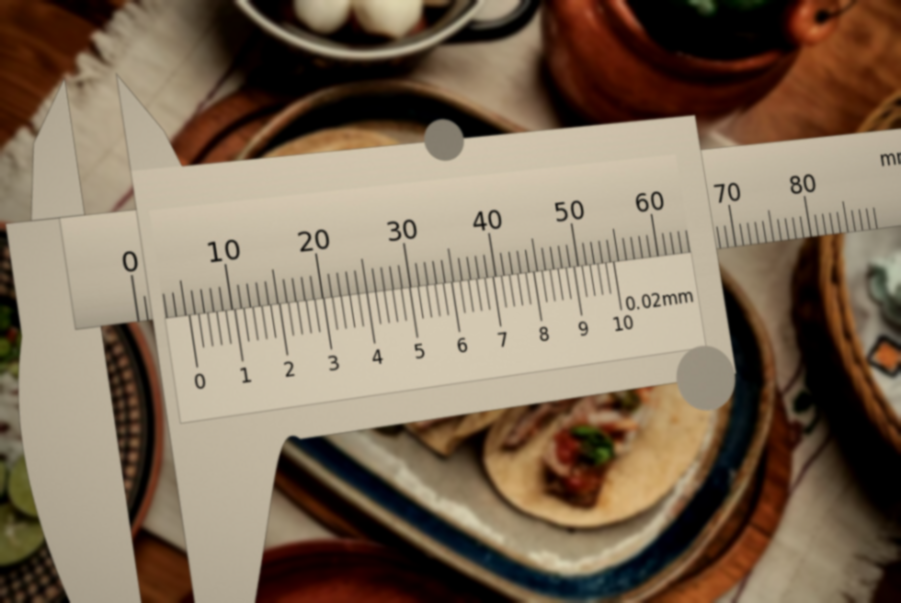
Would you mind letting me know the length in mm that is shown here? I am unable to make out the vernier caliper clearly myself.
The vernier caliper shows 5.4 mm
